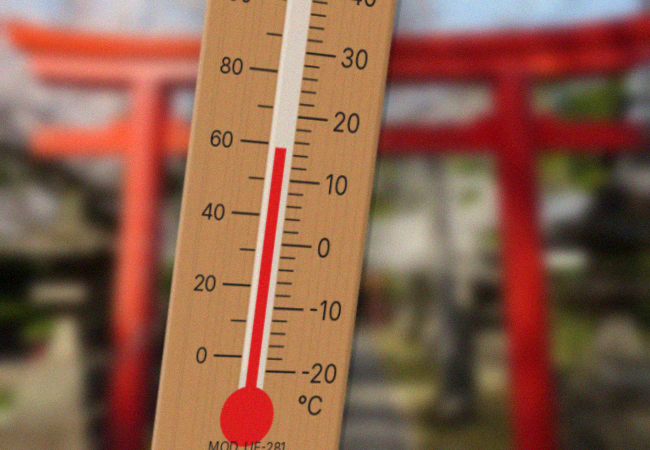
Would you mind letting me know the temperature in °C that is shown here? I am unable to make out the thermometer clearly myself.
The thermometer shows 15 °C
